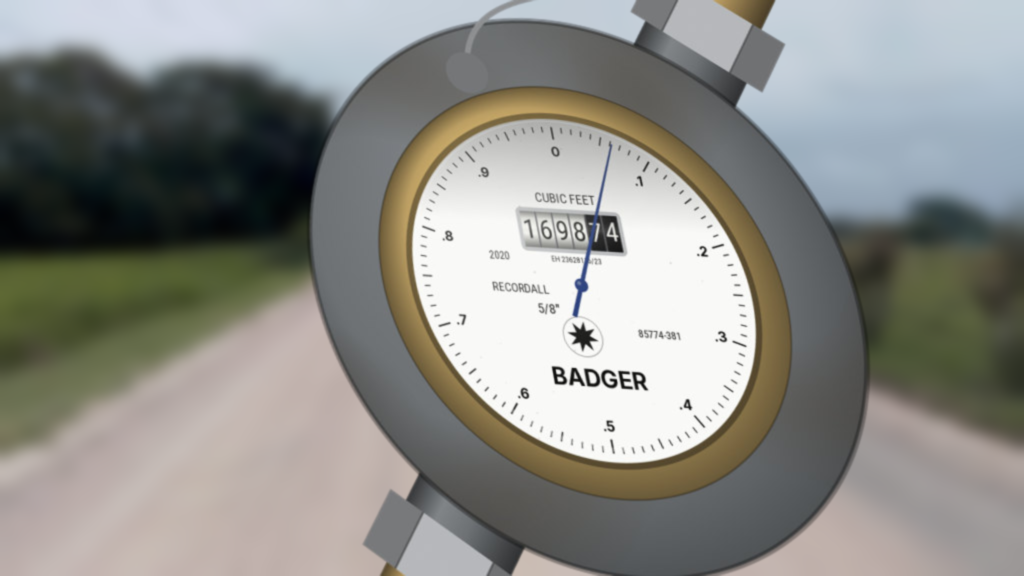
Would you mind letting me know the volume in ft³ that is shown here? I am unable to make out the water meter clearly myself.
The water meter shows 169874.06 ft³
